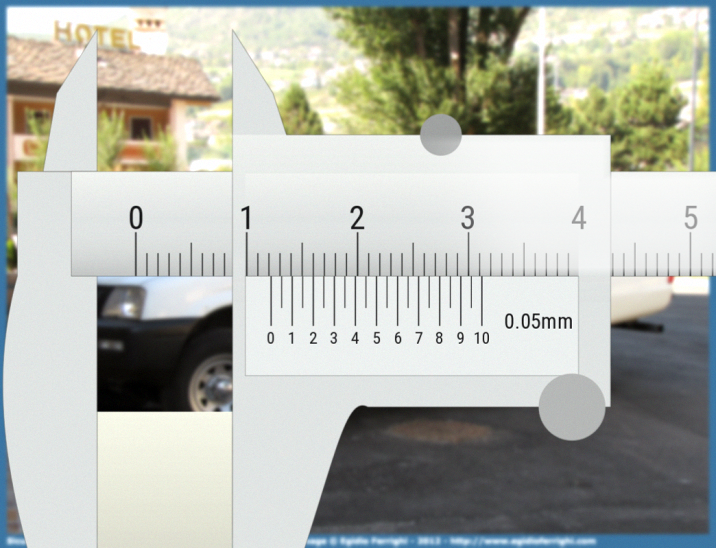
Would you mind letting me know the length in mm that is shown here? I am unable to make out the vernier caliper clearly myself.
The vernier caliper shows 12.2 mm
